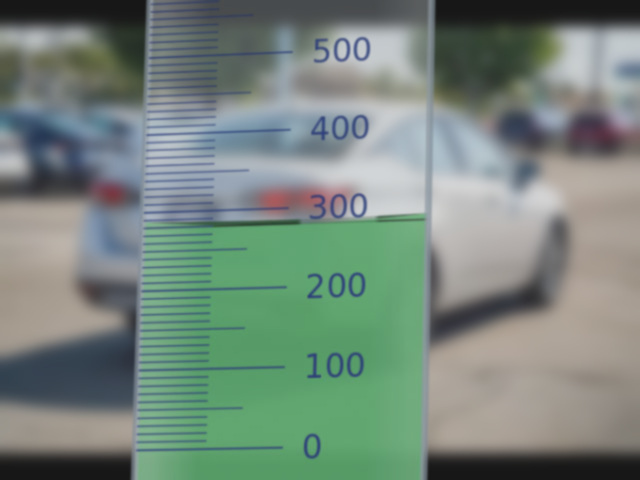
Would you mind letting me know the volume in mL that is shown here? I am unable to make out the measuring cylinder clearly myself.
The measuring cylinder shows 280 mL
